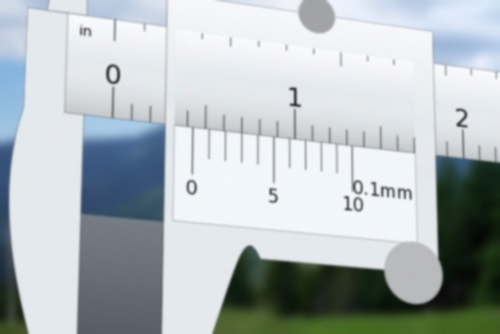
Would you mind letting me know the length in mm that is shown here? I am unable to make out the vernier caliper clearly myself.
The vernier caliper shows 4.3 mm
